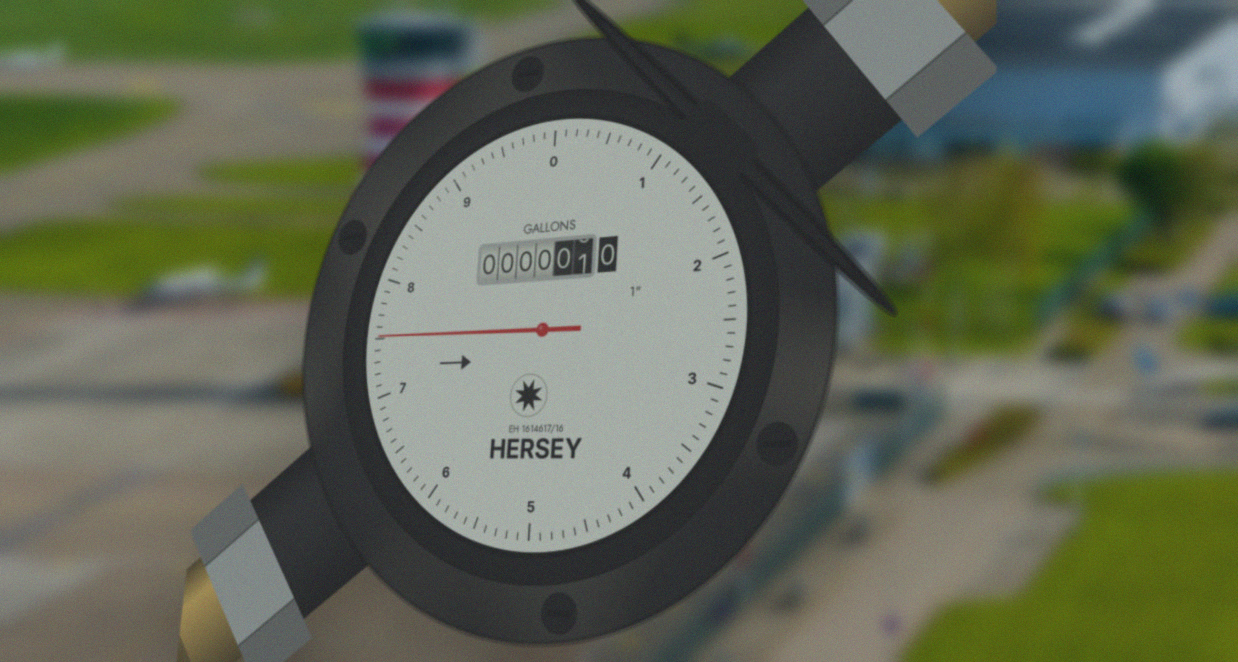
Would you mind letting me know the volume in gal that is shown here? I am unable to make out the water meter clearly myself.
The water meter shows 7.5 gal
